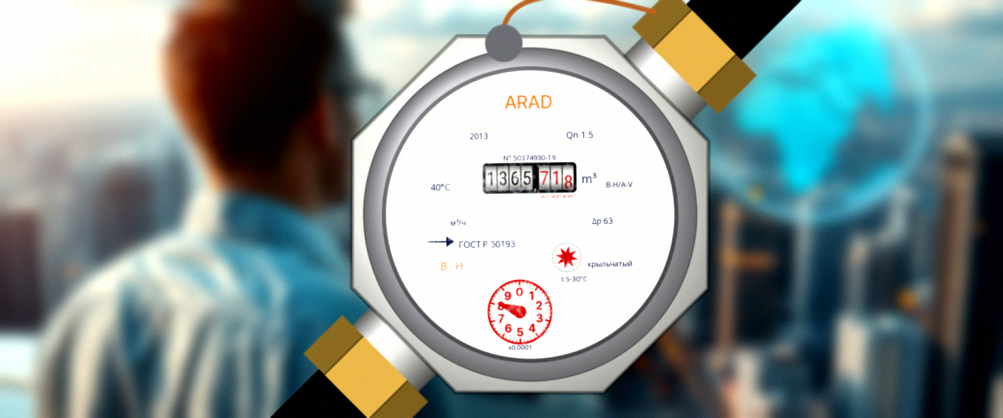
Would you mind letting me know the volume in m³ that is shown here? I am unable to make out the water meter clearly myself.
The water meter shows 1365.7178 m³
